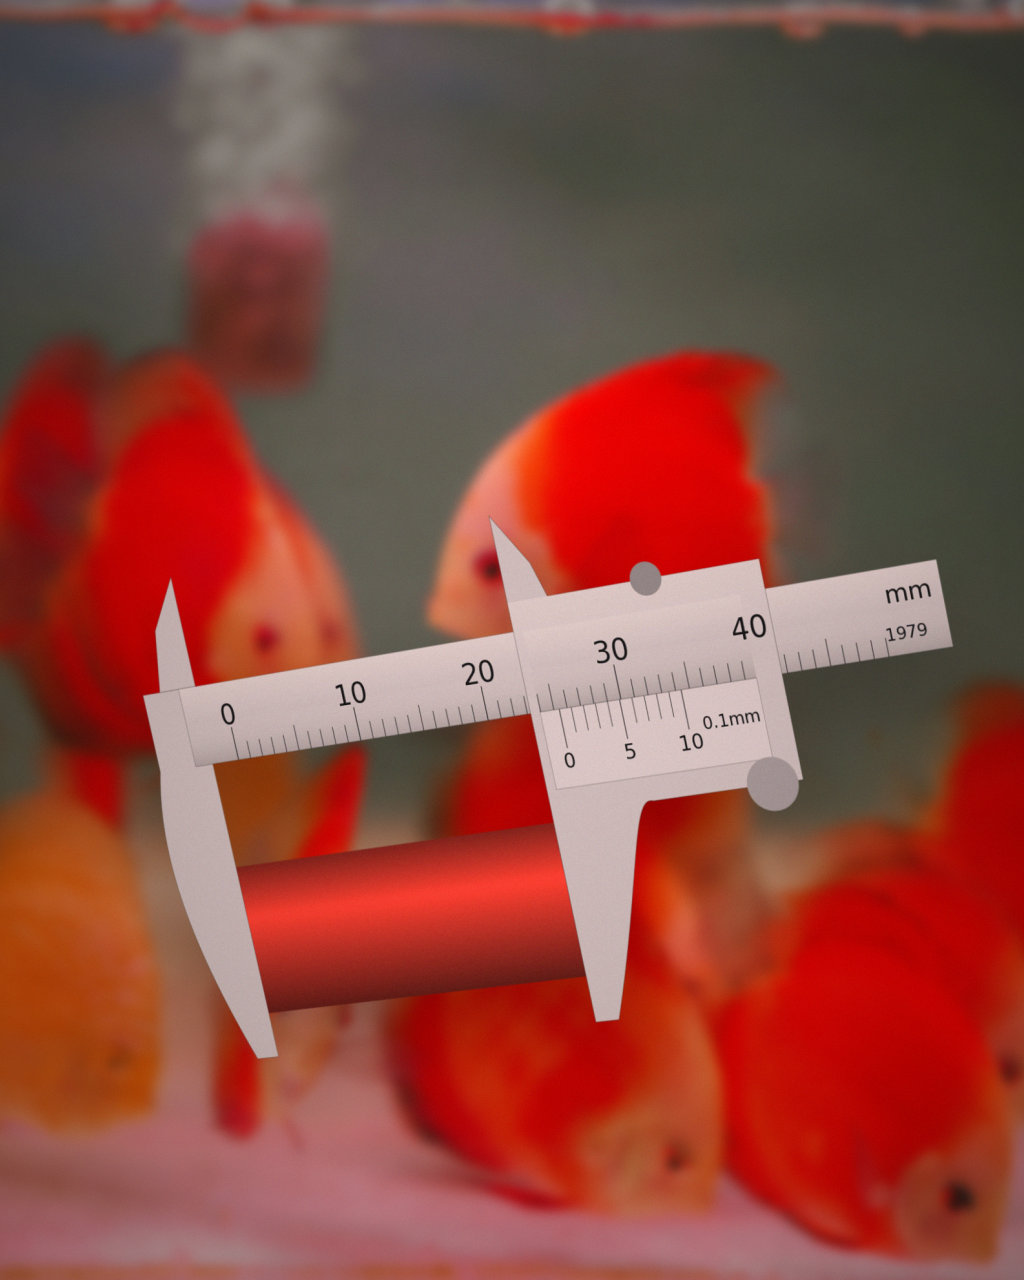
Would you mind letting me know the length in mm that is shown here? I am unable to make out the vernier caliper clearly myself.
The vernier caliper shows 25.4 mm
